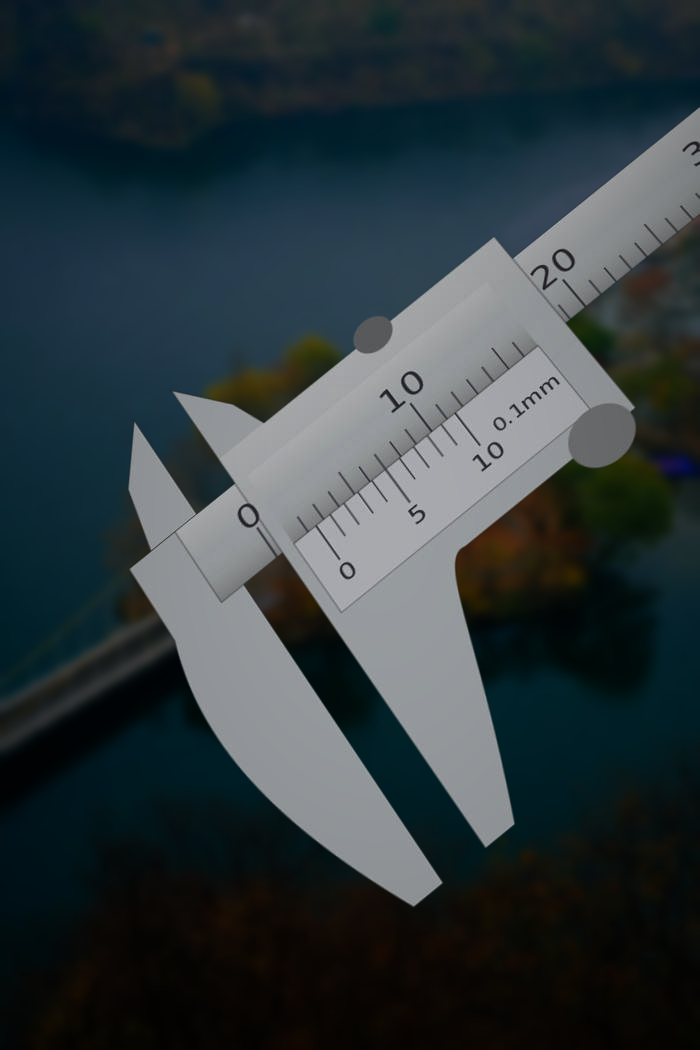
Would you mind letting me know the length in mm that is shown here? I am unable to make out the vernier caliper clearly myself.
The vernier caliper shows 2.5 mm
